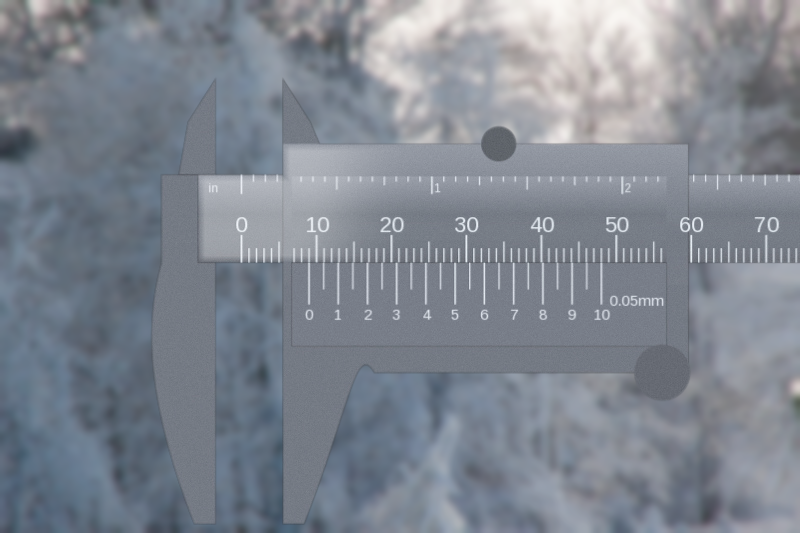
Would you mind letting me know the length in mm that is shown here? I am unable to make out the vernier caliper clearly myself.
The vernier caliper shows 9.0 mm
